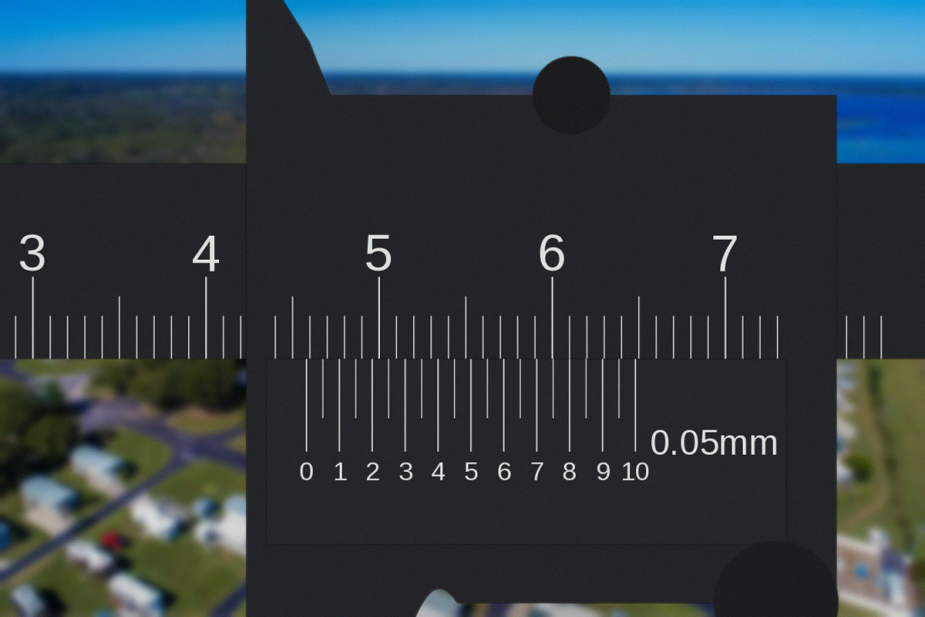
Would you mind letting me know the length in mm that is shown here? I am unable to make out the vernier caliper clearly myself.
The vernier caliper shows 45.8 mm
